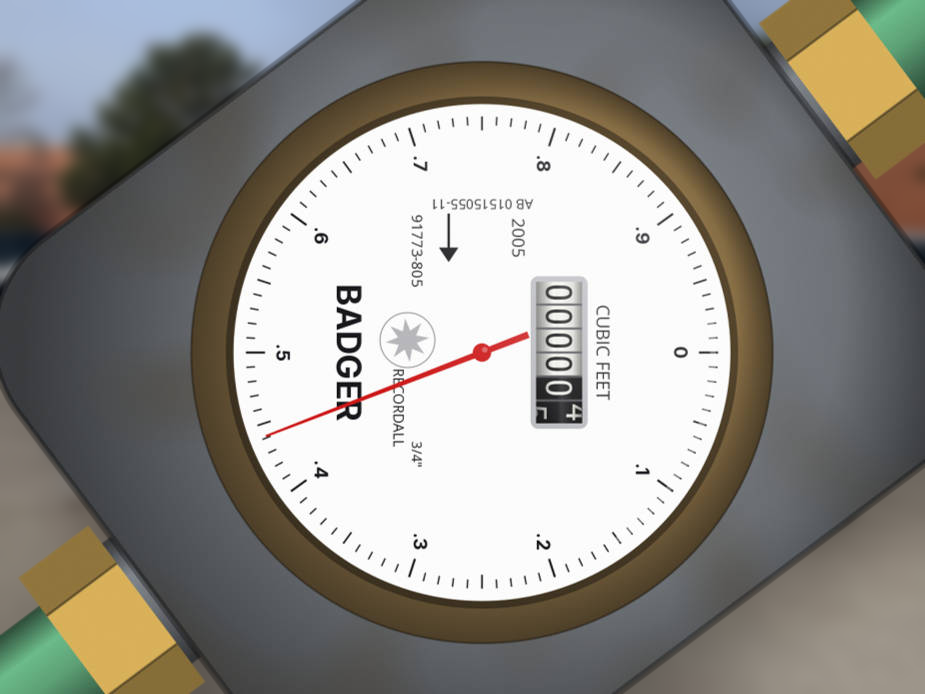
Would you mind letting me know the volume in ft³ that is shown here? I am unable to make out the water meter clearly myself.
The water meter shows 4.44 ft³
